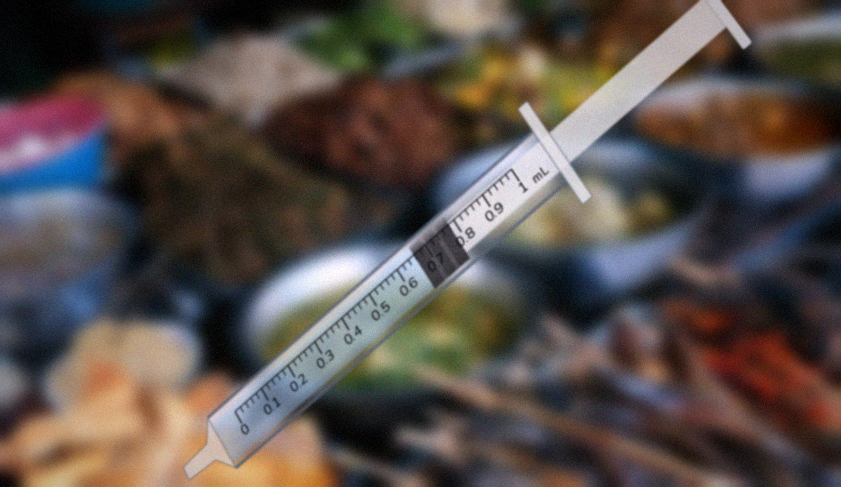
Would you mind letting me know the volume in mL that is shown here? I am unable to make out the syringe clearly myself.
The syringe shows 0.66 mL
